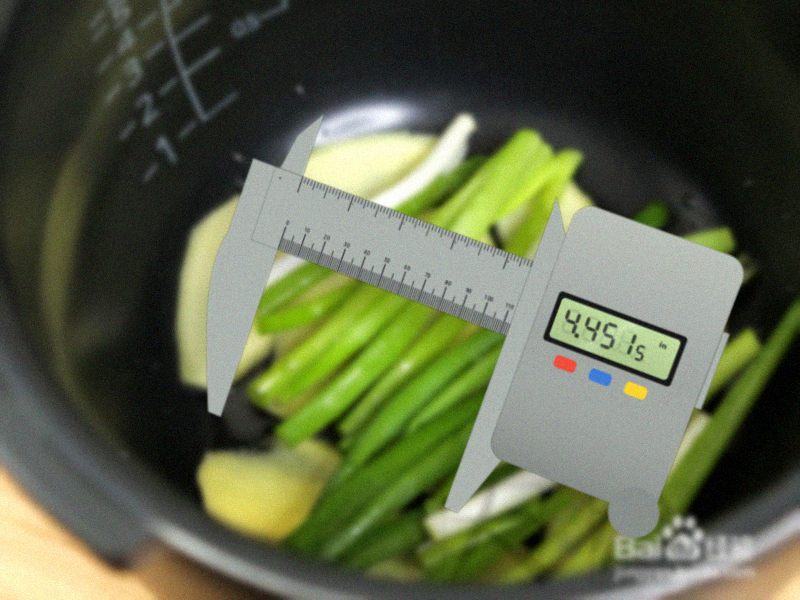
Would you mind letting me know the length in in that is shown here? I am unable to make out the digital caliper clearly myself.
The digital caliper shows 4.4515 in
